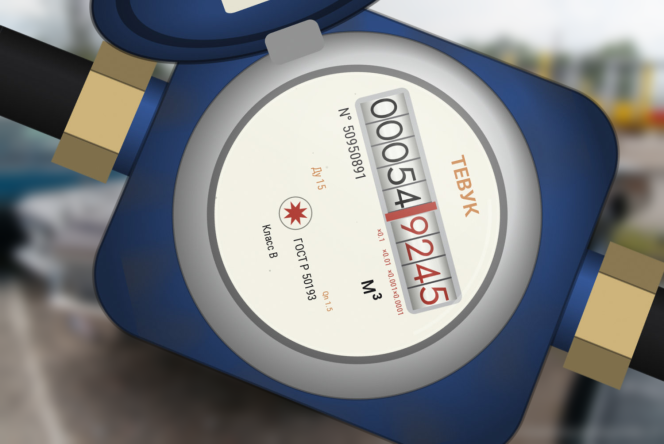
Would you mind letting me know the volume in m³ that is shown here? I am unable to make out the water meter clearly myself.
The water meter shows 54.9245 m³
